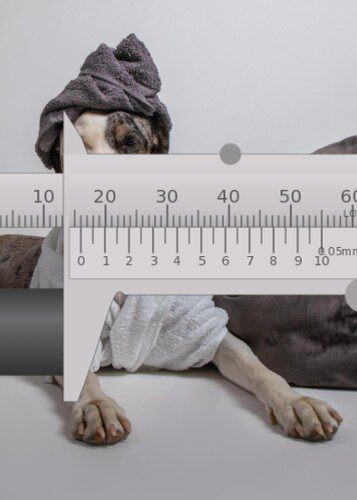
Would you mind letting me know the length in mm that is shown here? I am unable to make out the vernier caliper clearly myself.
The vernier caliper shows 16.0 mm
